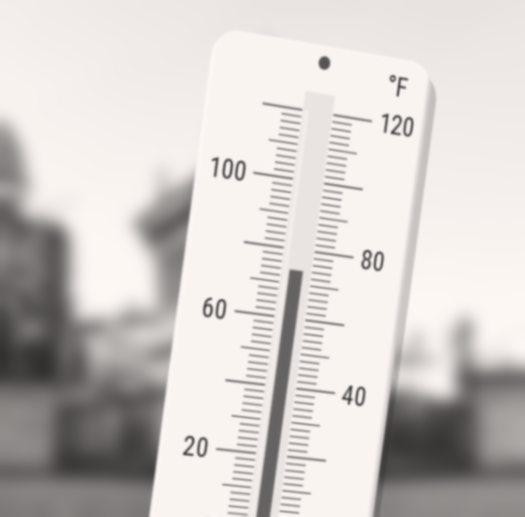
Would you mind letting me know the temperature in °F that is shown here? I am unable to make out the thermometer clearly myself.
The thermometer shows 74 °F
